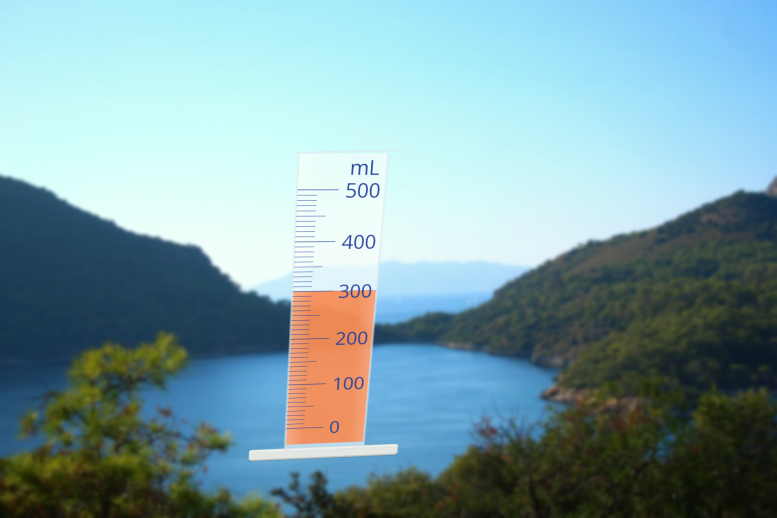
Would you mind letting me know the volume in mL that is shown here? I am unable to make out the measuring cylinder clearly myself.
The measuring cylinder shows 300 mL
